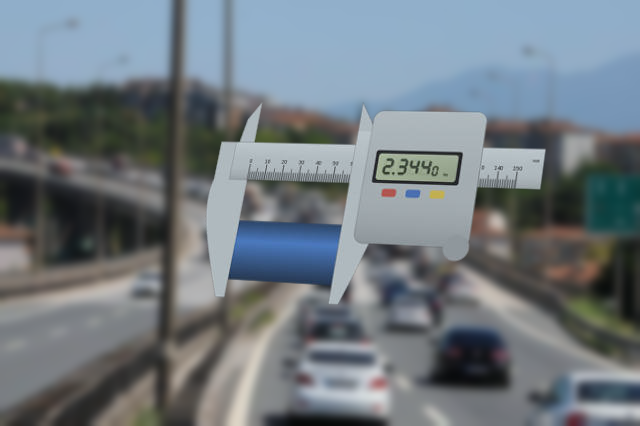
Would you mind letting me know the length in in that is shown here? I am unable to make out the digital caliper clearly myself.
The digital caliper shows 2.3440 in
